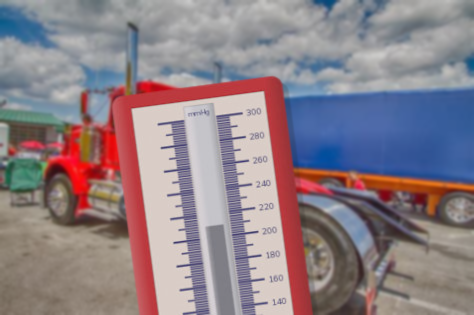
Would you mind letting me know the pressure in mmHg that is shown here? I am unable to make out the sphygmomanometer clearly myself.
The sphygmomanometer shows 210 mmHg
